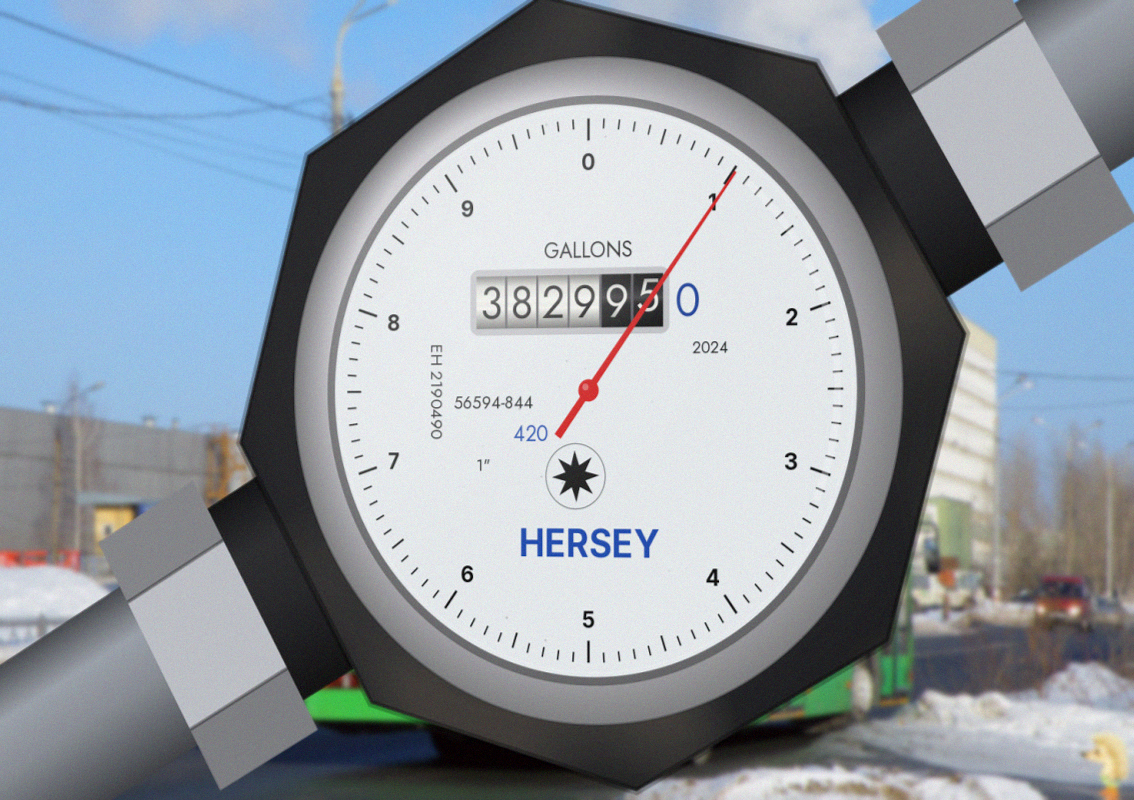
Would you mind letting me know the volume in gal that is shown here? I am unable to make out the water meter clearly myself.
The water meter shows 3829951.0 gal
